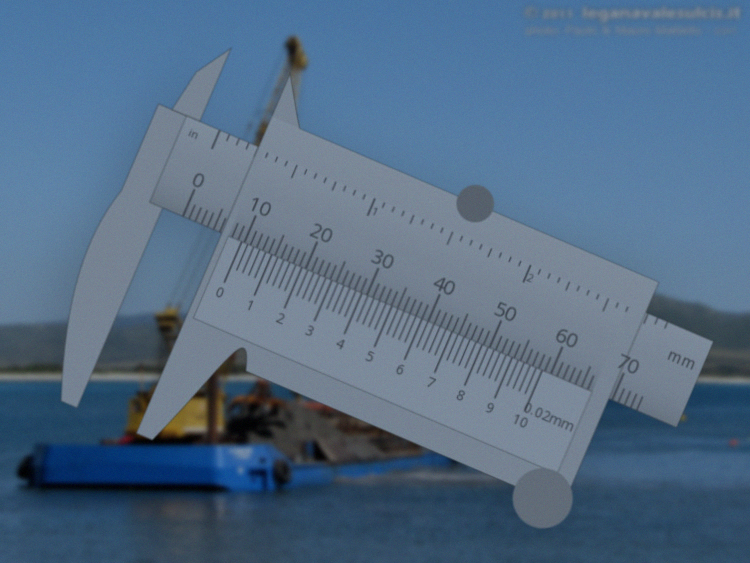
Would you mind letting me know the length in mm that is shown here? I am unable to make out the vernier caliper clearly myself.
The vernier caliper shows 9.6 mm
